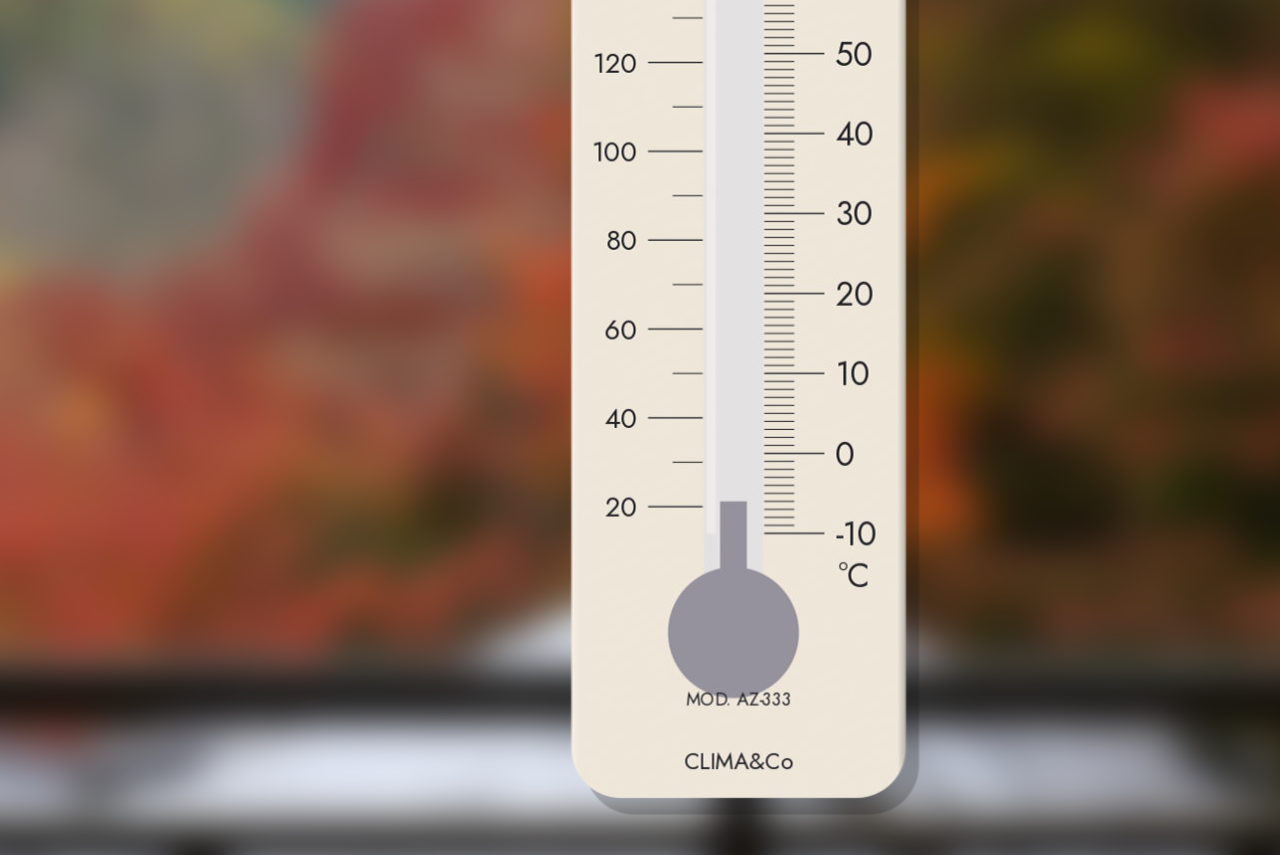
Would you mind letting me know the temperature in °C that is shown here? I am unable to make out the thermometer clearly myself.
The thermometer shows -6 °C
